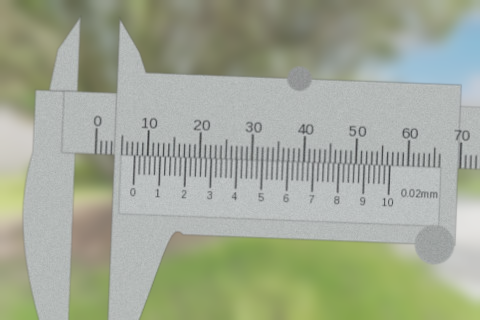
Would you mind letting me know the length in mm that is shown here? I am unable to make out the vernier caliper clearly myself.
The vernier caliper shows 7.5 mm
